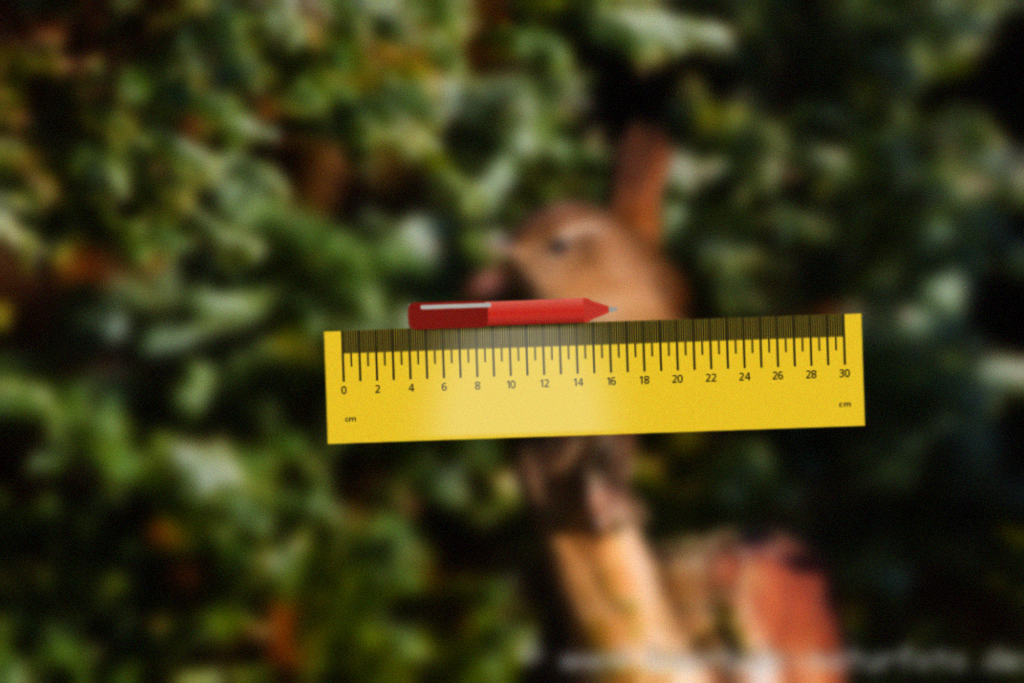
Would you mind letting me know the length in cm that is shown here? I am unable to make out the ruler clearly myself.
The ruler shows 12.5 cm
